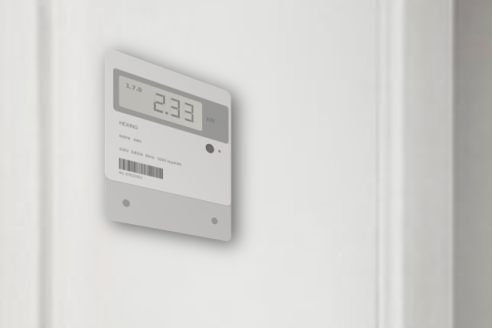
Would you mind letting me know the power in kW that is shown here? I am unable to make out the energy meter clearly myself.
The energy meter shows 2.33 kW
